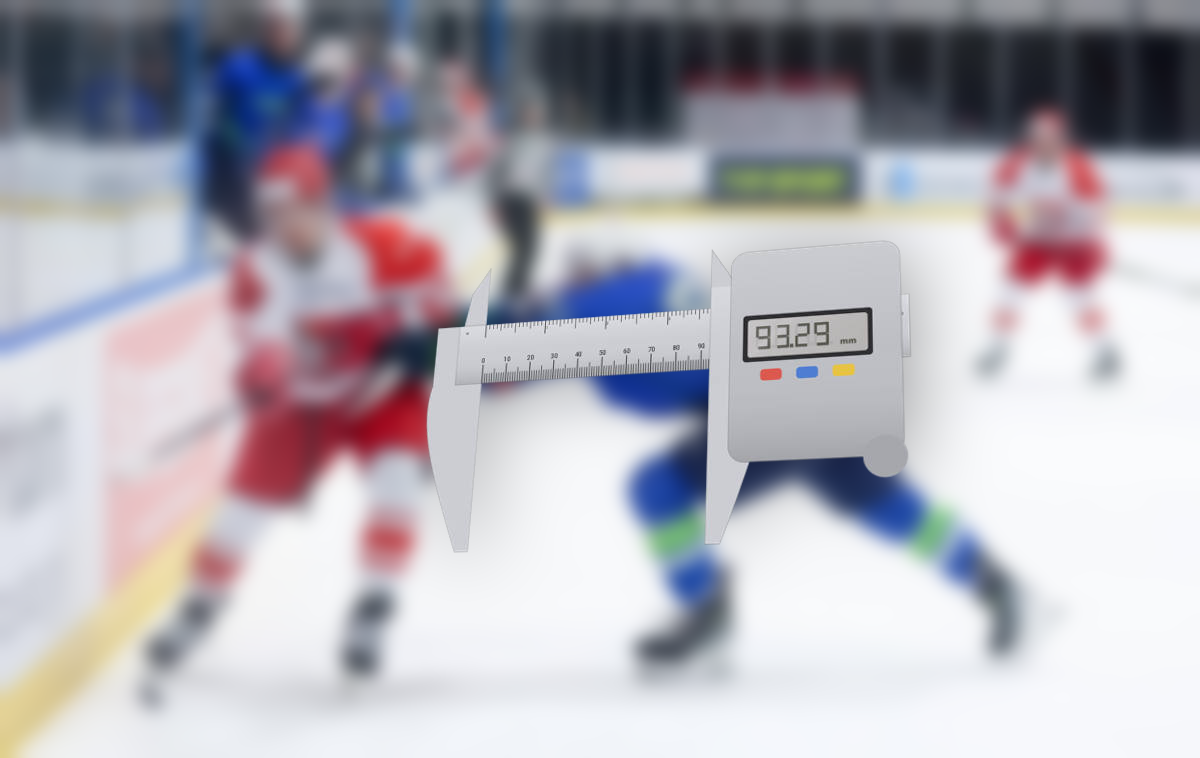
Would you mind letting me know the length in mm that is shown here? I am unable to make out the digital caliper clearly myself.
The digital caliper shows 93.29 mm
